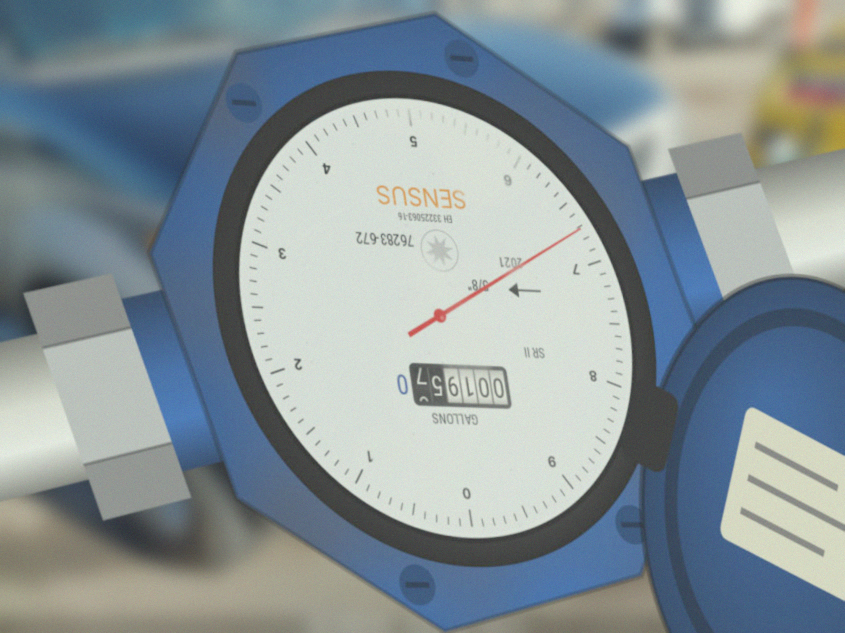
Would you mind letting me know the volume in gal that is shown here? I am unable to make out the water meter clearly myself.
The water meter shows 19566.7 gal
